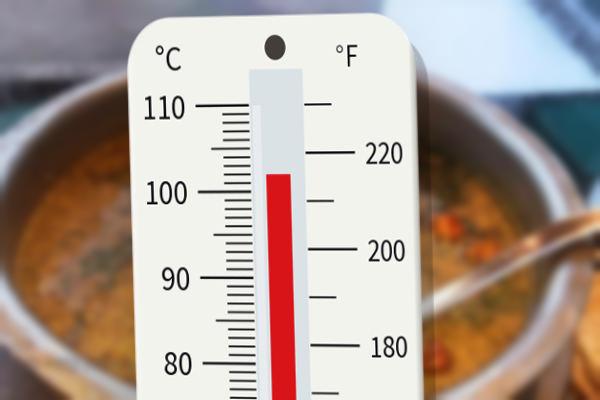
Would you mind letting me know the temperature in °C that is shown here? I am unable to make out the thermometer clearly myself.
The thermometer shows 102 °C
